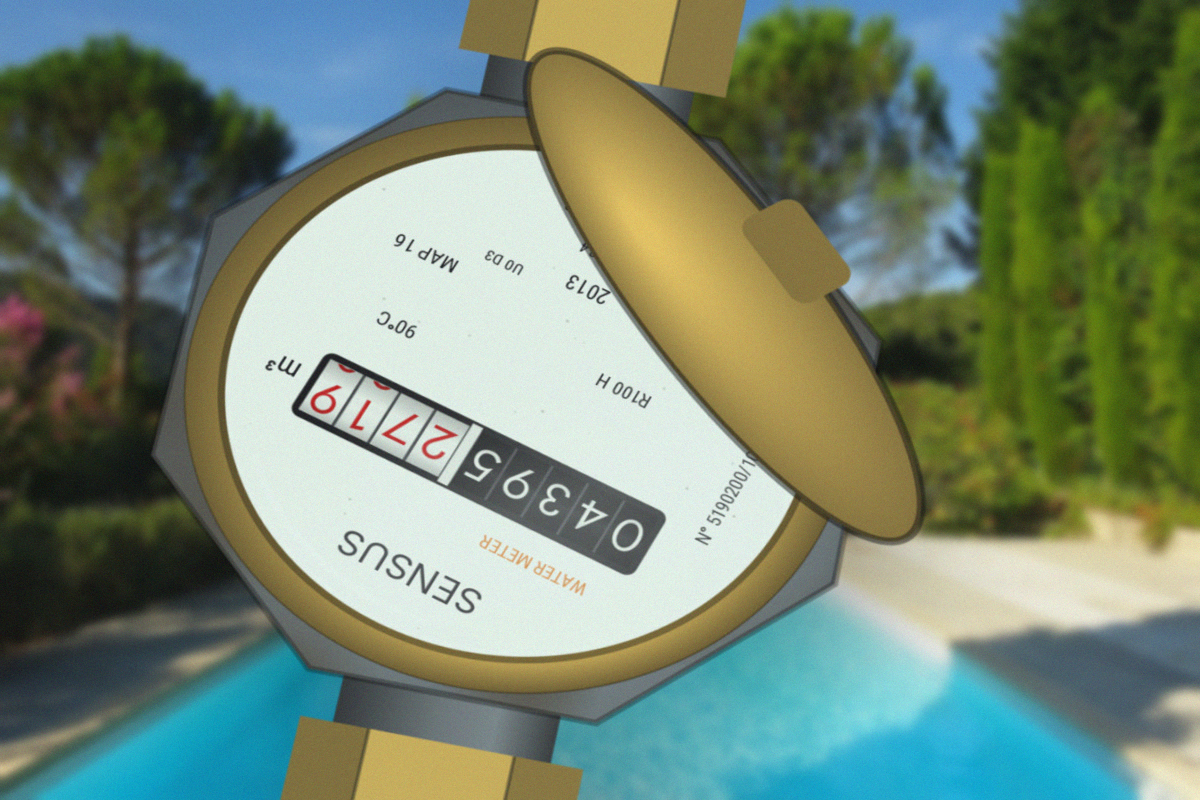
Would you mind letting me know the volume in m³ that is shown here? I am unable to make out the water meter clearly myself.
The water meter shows 4395.2719 m³
